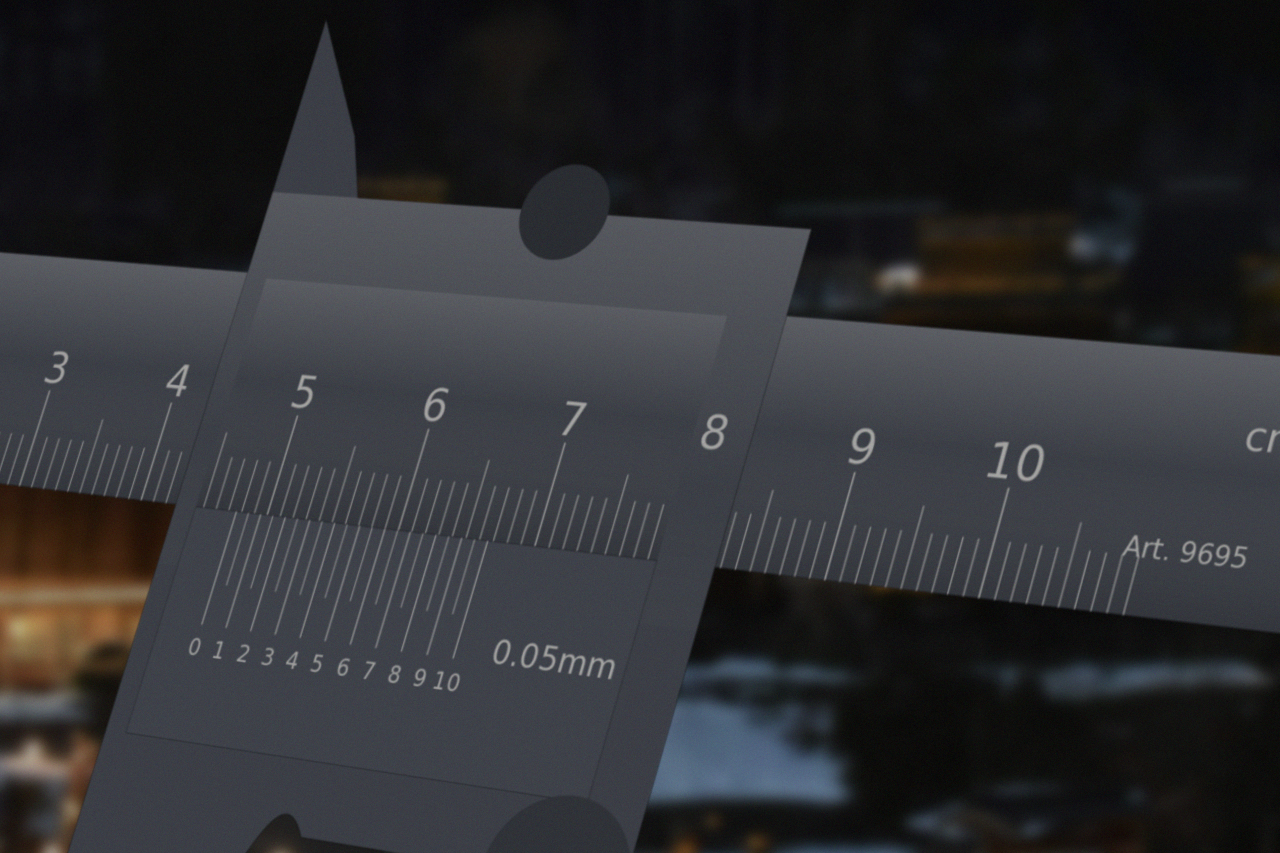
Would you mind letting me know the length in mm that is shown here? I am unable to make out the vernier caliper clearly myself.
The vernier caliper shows 47.6 mm
